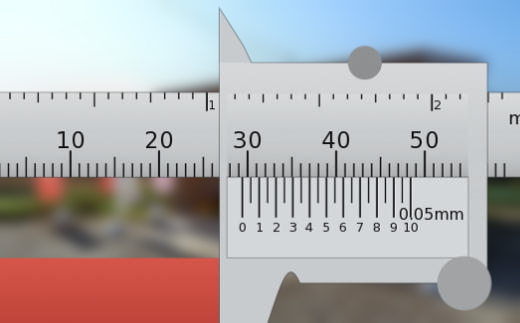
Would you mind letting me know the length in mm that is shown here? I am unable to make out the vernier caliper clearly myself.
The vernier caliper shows 29.4 mm
